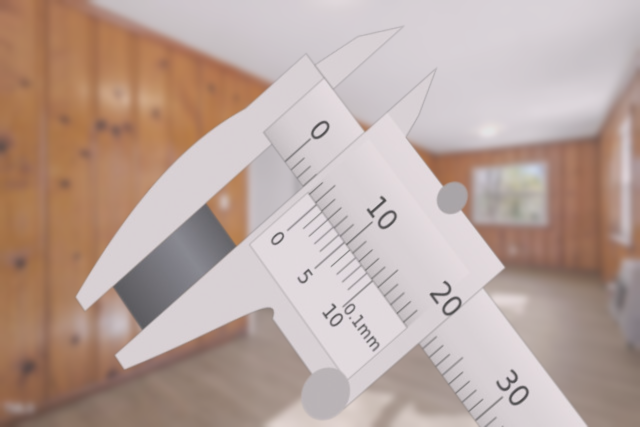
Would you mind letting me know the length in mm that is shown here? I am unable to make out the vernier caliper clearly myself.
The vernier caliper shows 5.2 mm
